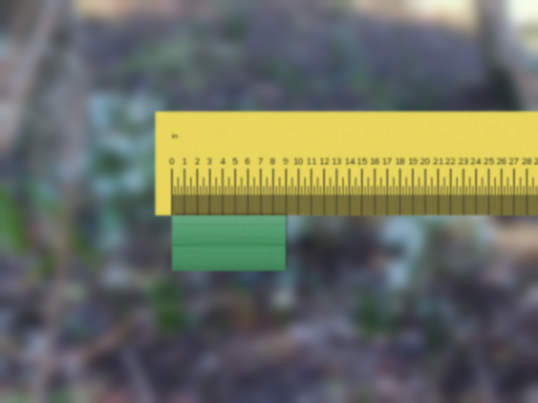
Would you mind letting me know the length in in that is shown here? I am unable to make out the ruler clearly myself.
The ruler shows 9 in
